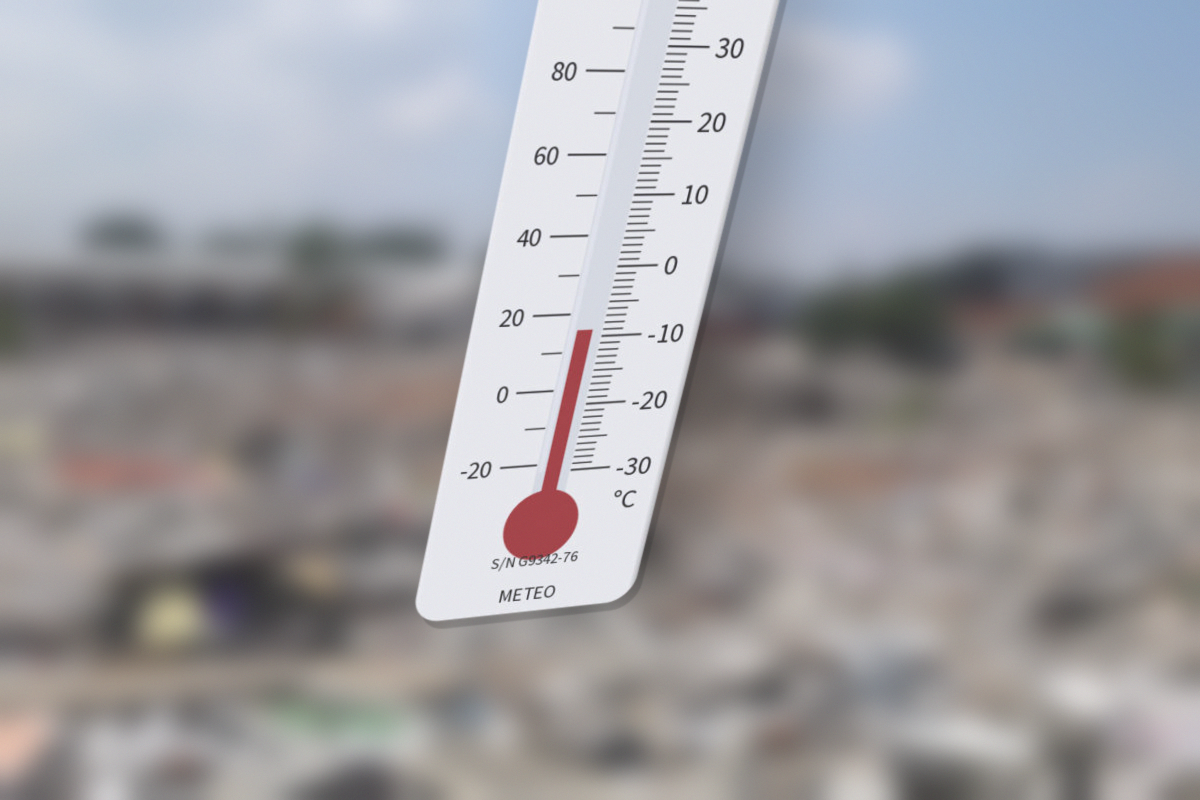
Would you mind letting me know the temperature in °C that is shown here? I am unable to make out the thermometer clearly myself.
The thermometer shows -9 °C
